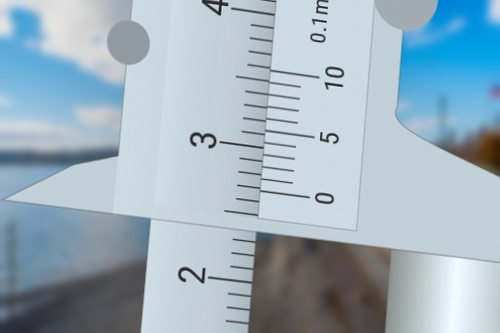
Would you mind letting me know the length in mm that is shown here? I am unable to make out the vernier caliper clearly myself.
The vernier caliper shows 26.8 mm
